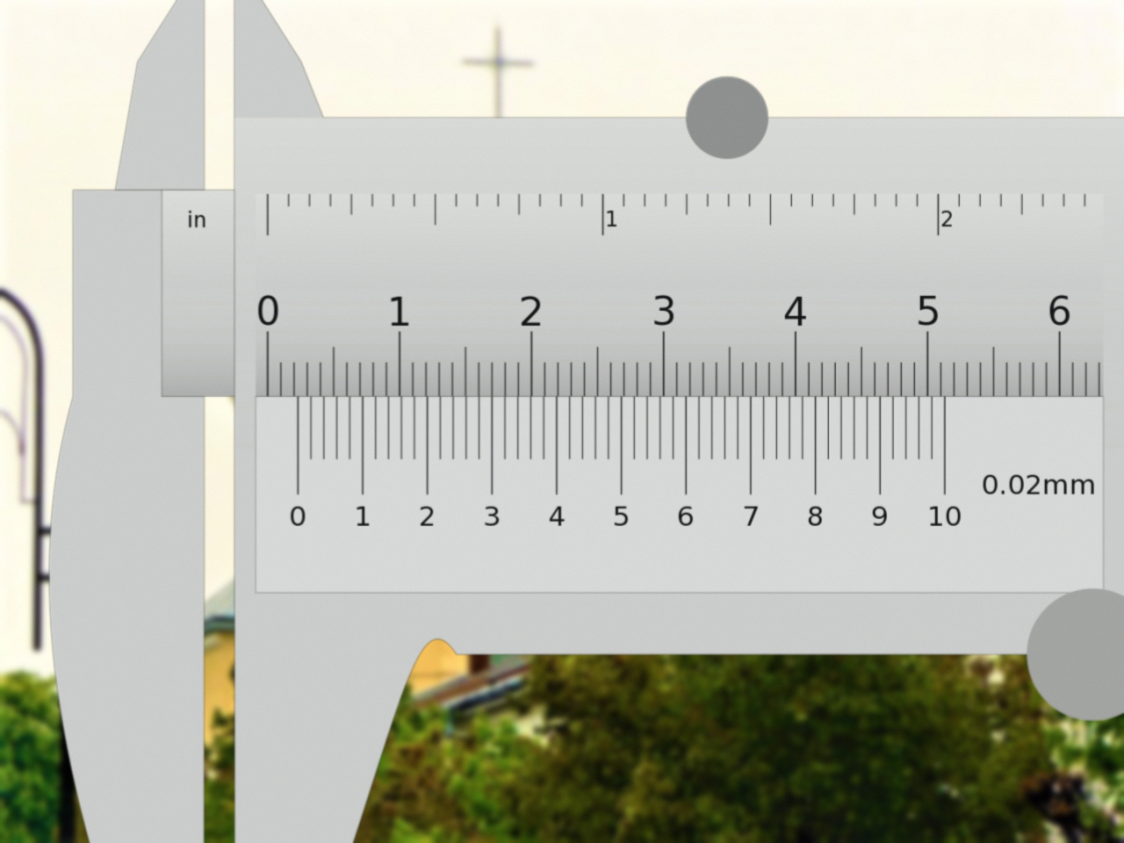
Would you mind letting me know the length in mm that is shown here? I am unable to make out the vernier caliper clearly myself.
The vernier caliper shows 2.3 mm
